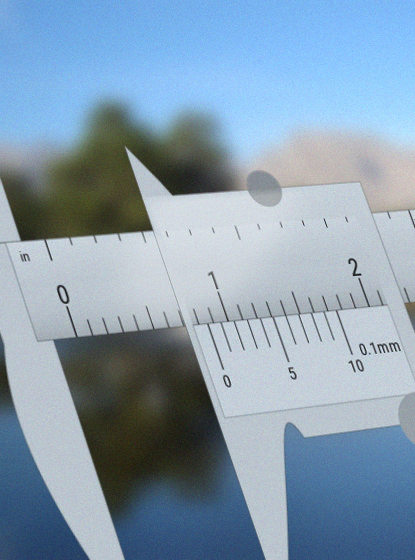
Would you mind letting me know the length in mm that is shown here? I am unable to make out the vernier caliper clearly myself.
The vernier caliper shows 8.6 mm
